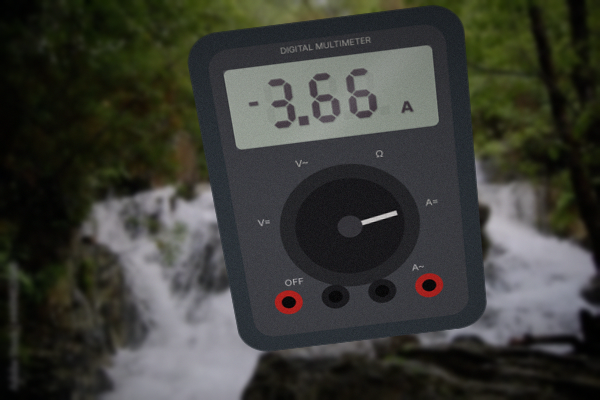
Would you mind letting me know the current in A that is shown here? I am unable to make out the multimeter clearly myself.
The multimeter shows -3.66 A
